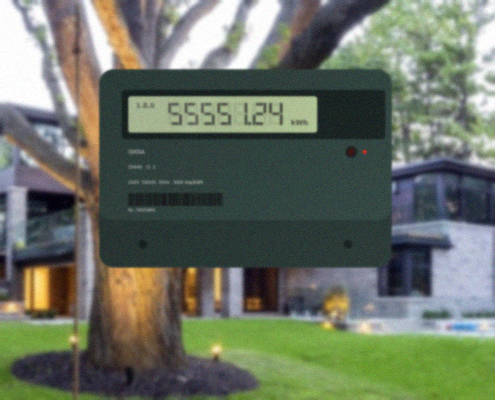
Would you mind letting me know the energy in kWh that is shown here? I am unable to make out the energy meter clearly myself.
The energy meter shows 55551.24 kWh
